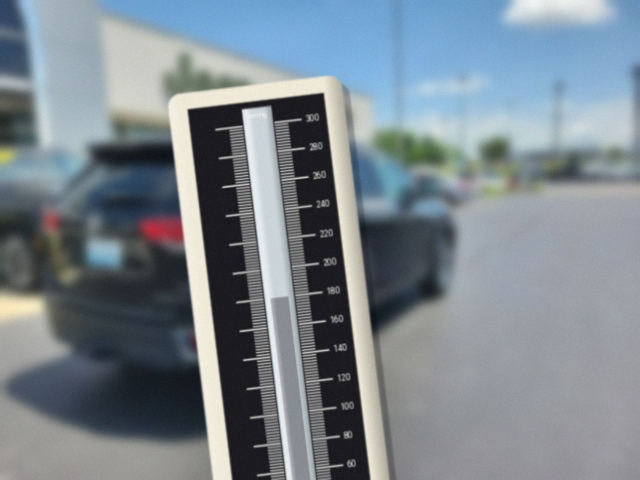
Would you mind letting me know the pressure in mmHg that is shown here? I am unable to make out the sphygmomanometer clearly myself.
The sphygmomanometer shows 180 mmHg
